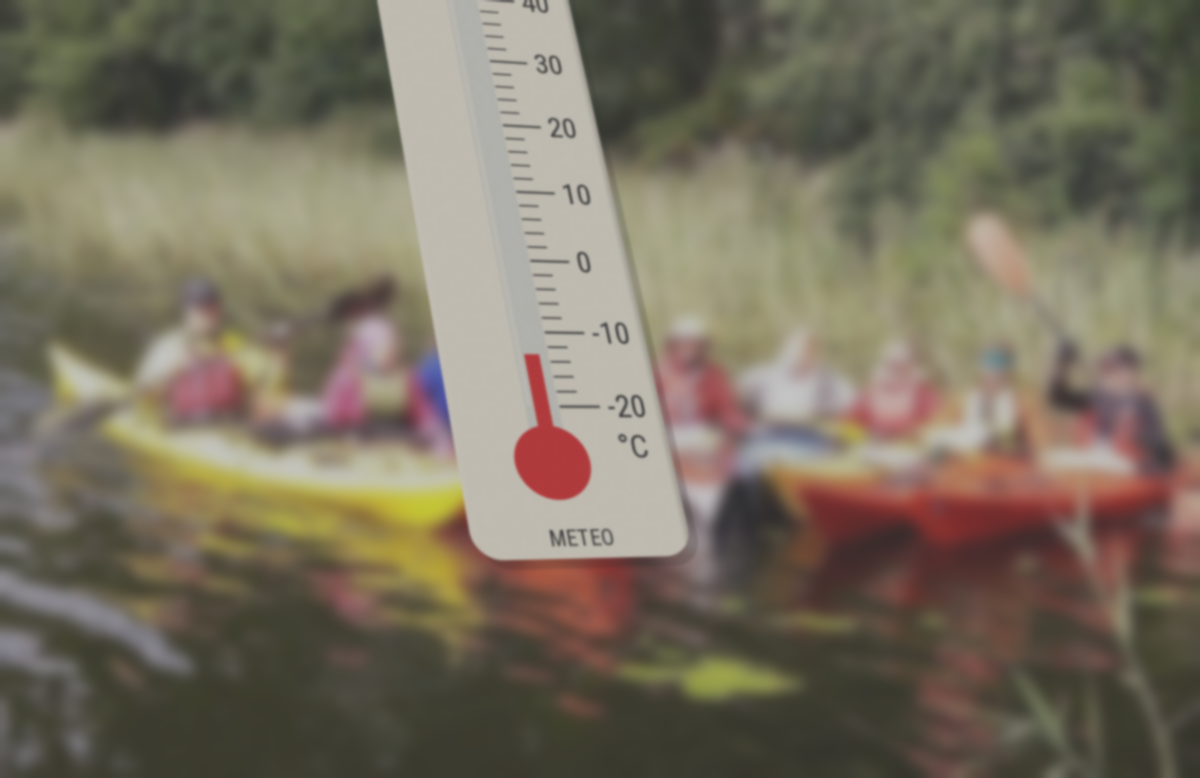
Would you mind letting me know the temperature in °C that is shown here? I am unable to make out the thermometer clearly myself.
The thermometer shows -13 °C
